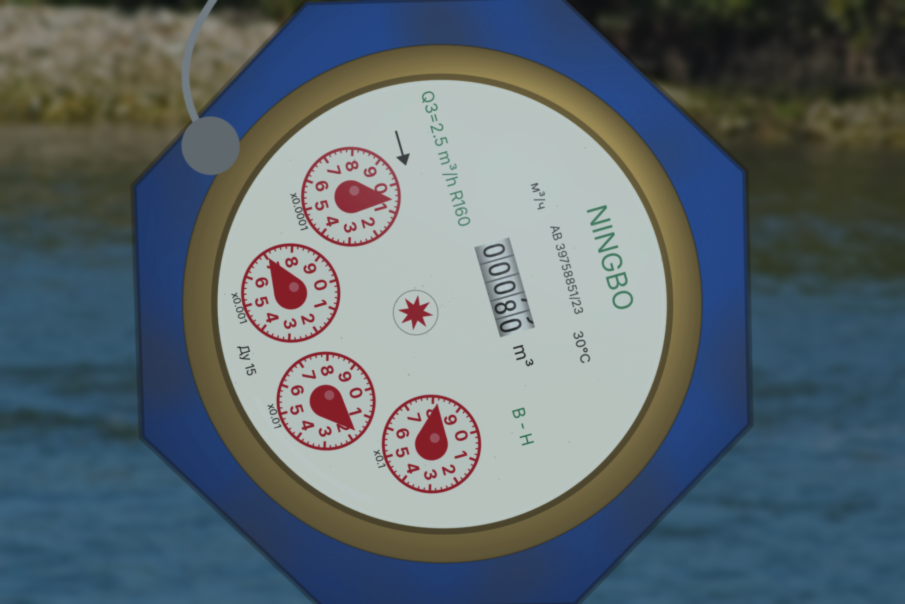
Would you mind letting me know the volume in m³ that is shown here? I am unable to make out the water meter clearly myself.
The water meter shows 79.8170 m³
